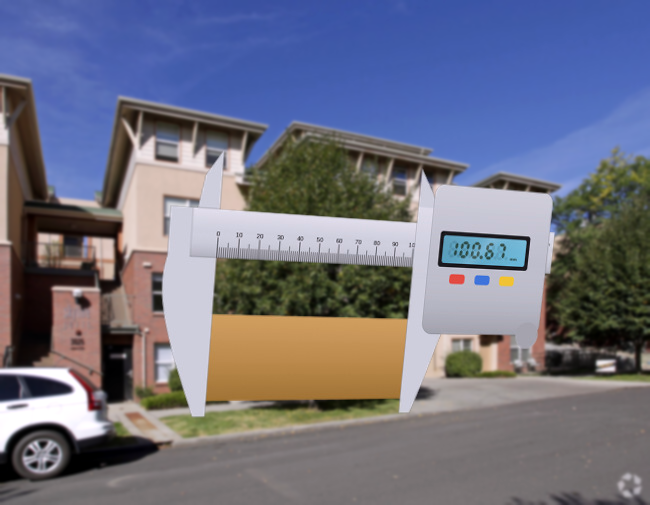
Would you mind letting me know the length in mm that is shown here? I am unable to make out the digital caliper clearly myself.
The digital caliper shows 100.67 mm
